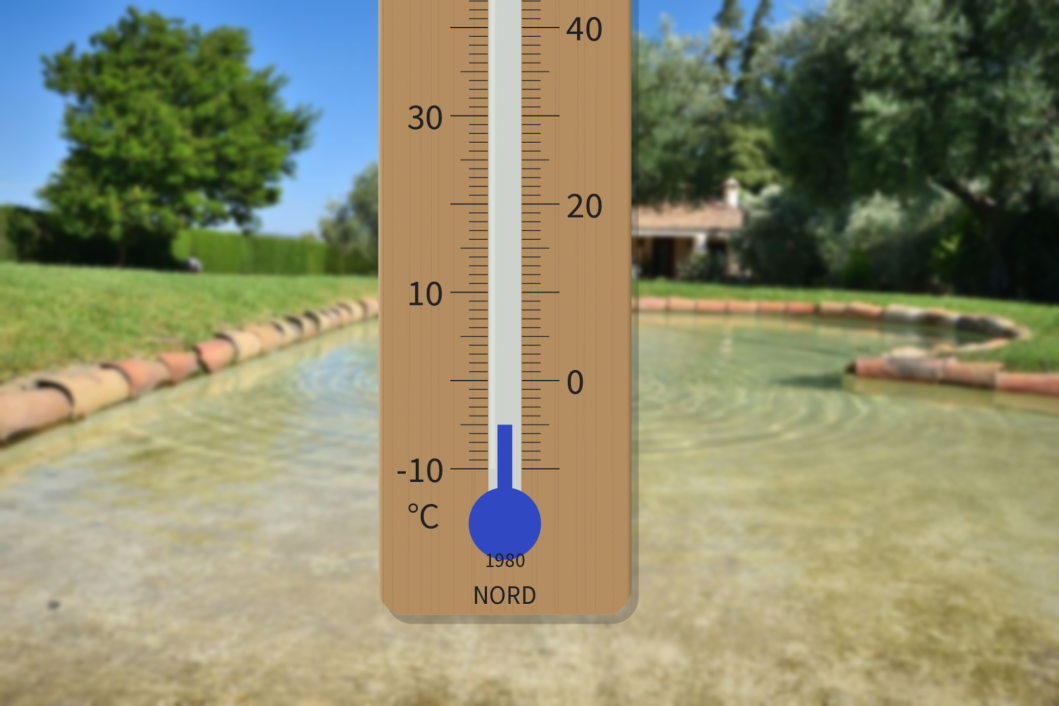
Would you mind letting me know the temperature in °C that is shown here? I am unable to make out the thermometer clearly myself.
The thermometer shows -5 °C
